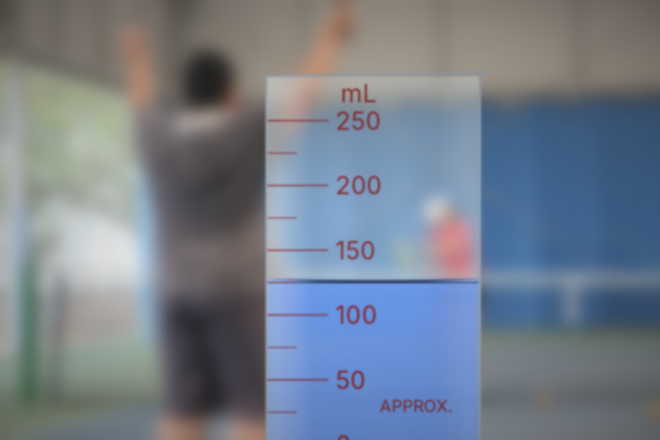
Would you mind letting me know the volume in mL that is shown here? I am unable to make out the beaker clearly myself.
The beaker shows 125 mL
